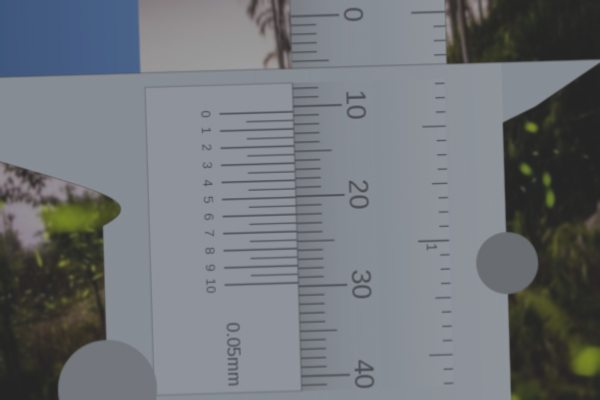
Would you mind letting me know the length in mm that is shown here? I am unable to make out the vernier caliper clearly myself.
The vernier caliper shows 10.6 mm
